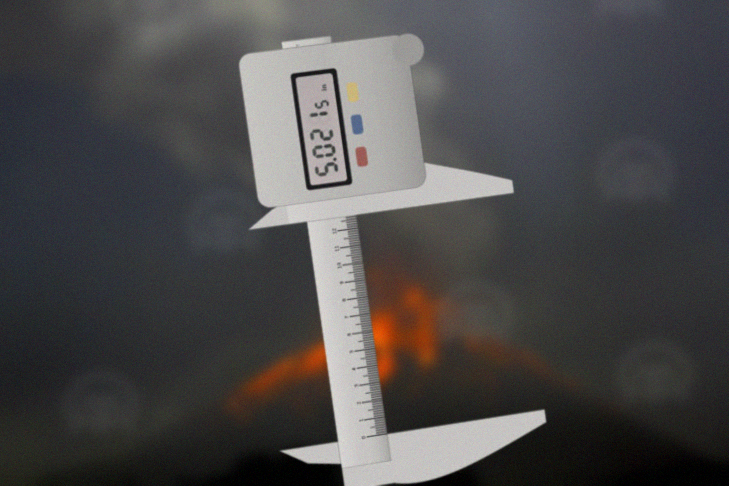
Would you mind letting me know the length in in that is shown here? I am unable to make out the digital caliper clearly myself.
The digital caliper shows 5.0215 in
